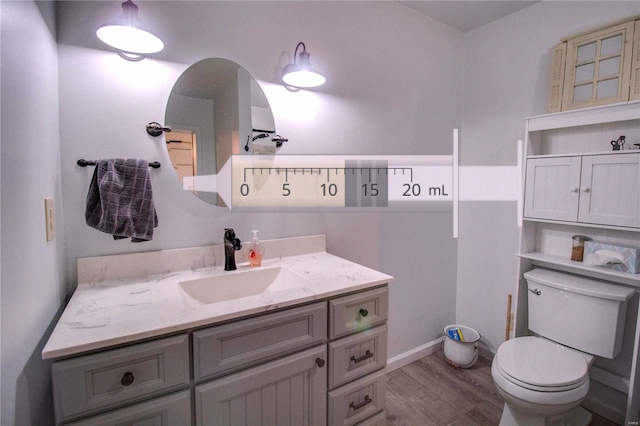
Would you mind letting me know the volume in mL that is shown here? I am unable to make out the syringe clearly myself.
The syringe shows 12 mL
